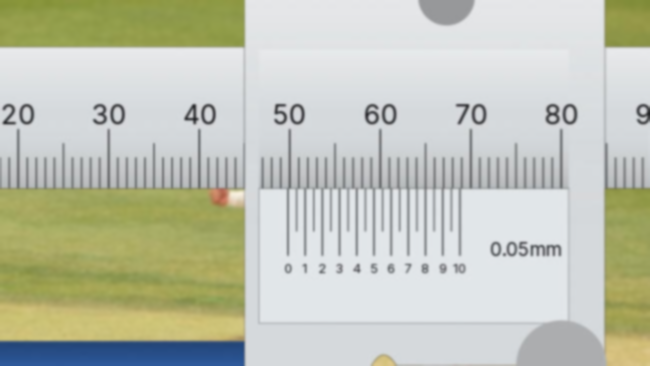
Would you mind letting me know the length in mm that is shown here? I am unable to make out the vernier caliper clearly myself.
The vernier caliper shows 49.8 mm
